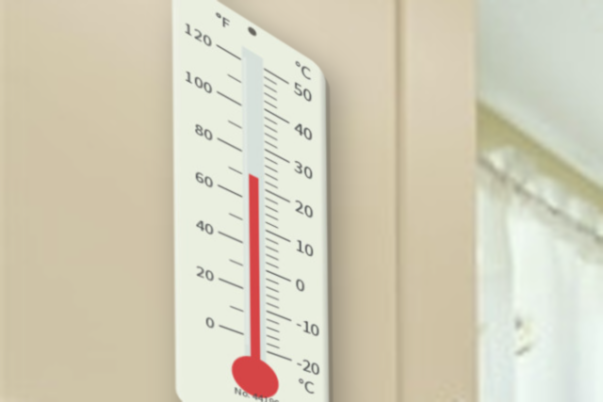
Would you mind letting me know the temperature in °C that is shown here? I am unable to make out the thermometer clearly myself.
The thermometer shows 22 °C
